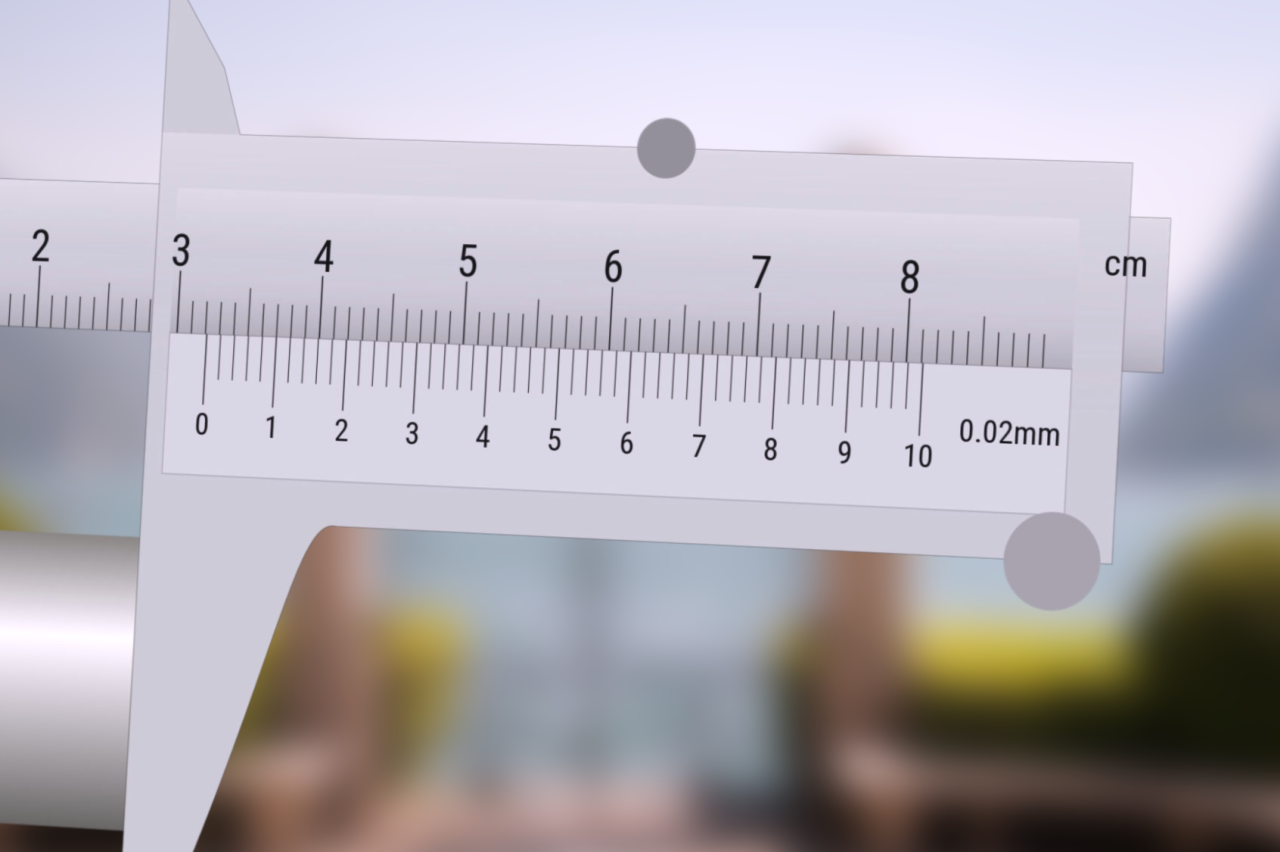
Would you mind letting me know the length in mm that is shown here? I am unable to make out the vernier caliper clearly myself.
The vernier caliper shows 32.1 mm
